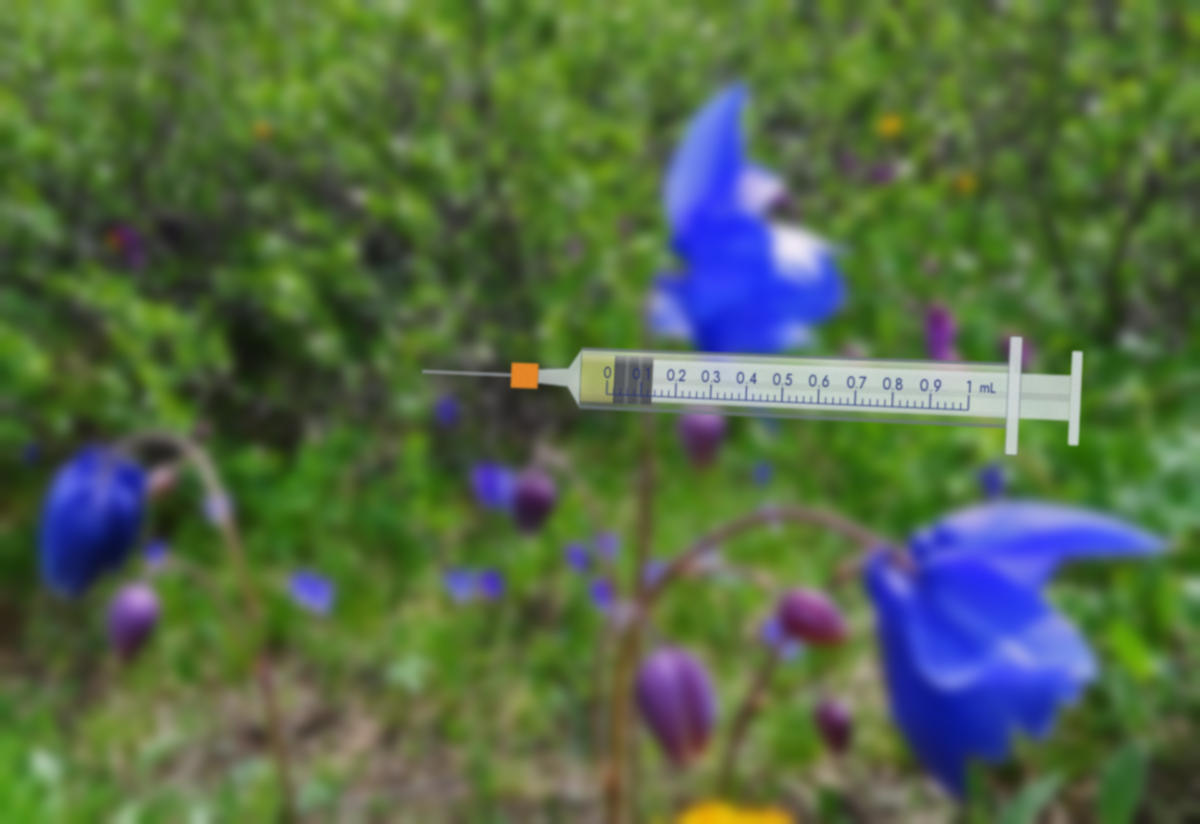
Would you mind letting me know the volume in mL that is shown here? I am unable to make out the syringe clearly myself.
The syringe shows 0.02 mL
